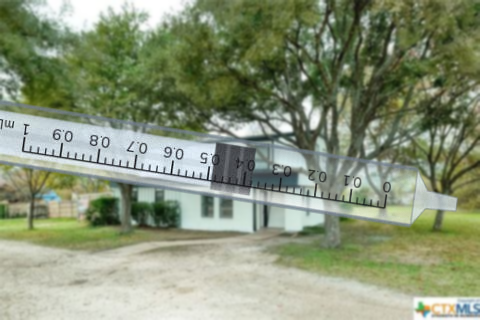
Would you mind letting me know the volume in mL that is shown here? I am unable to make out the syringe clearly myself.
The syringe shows 0.38 mL
